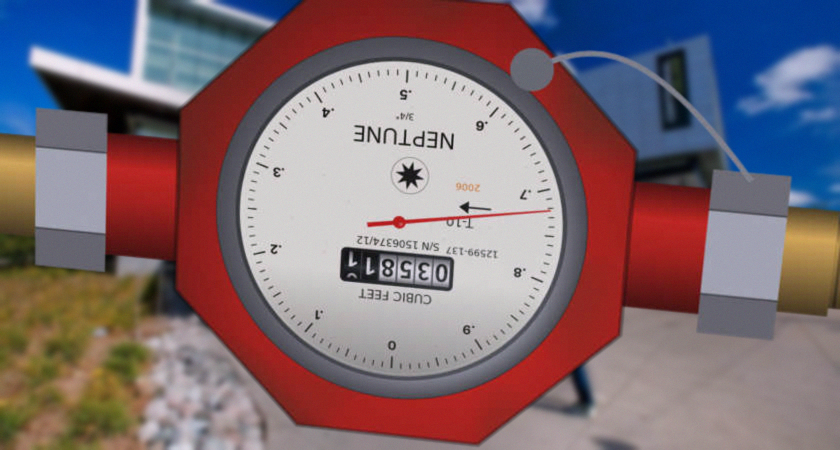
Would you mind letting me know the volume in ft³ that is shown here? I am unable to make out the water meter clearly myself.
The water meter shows 35810.72 ft³
